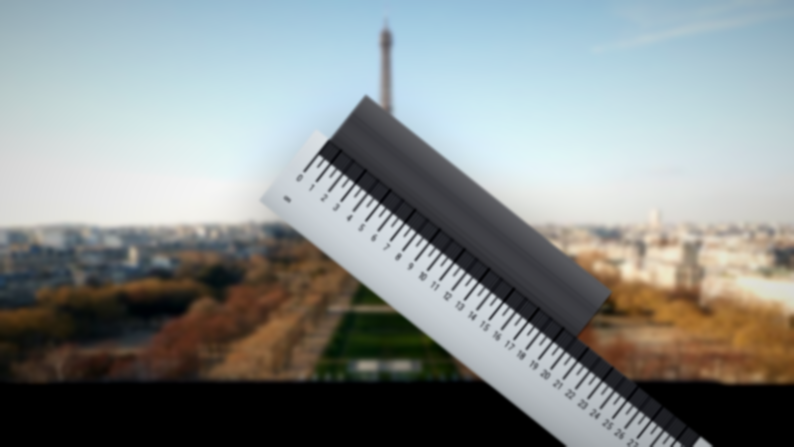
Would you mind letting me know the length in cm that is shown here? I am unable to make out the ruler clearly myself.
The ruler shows 20 cm
